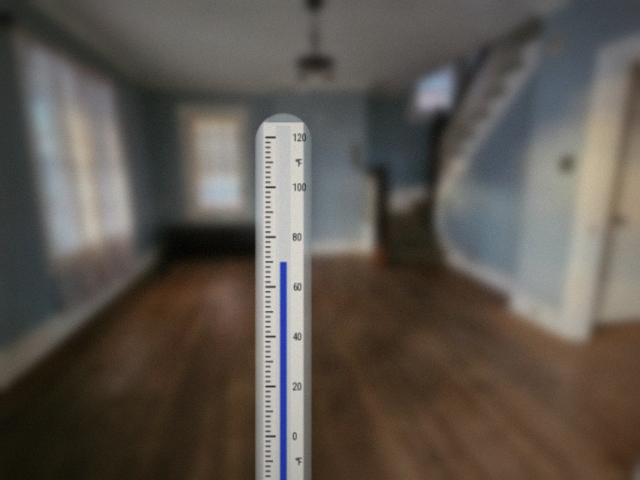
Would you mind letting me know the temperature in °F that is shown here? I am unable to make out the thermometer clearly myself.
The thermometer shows 70 °F
